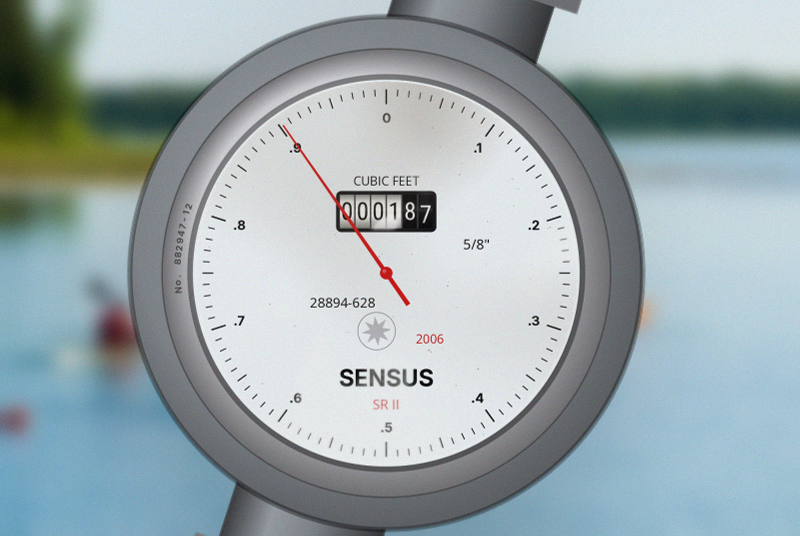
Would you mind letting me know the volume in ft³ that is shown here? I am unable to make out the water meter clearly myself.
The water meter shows 186.90 ft³
